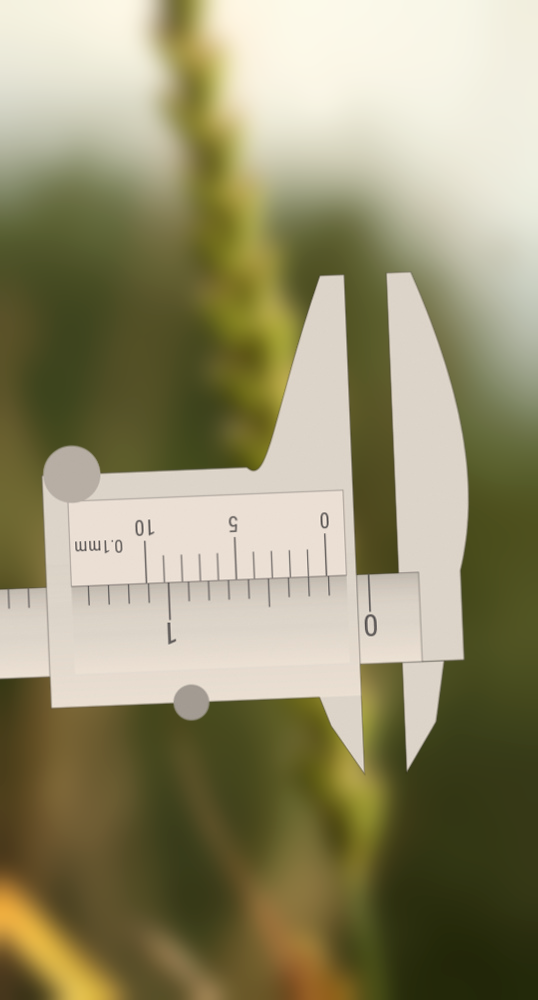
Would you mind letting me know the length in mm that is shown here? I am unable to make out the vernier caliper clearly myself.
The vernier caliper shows 2.1 mm
